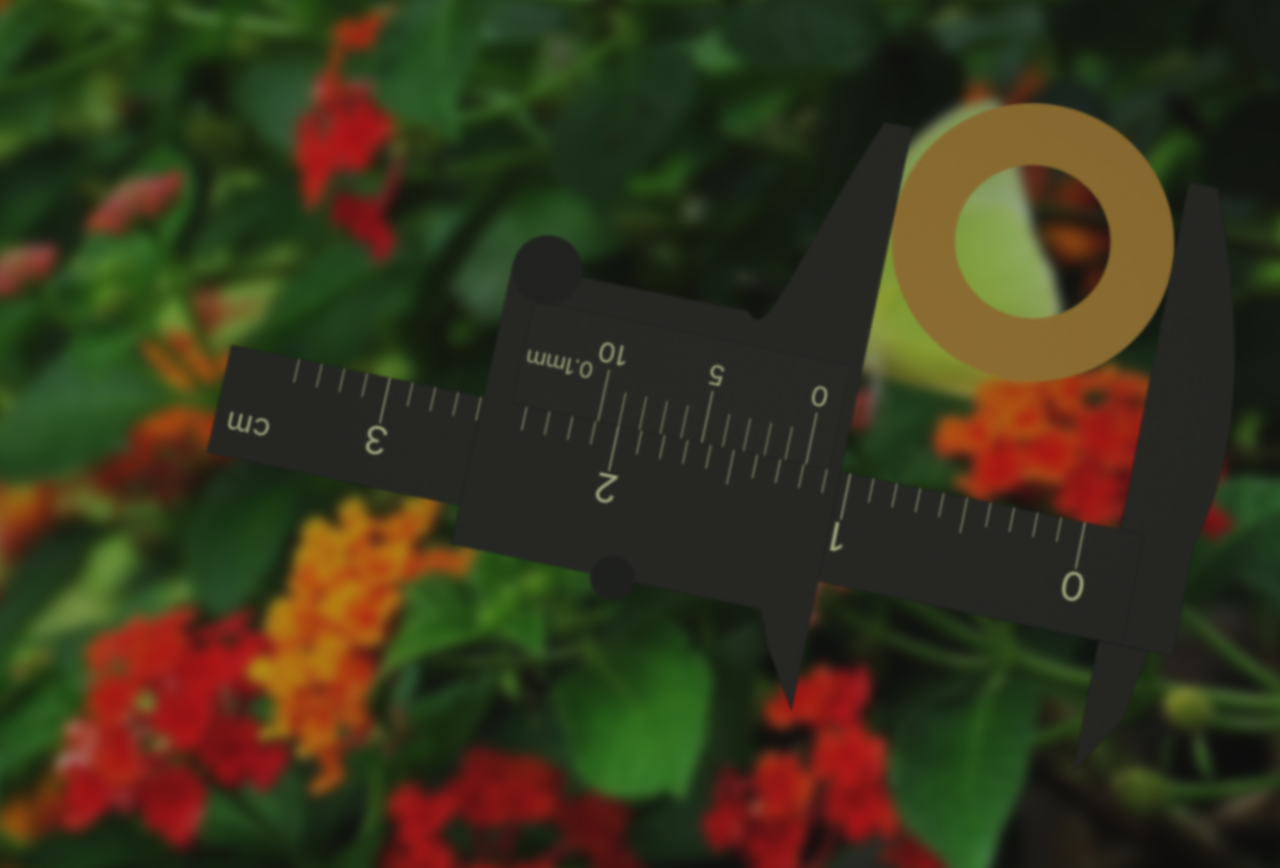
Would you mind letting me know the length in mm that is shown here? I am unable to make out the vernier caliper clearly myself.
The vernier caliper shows 11.9 mm
